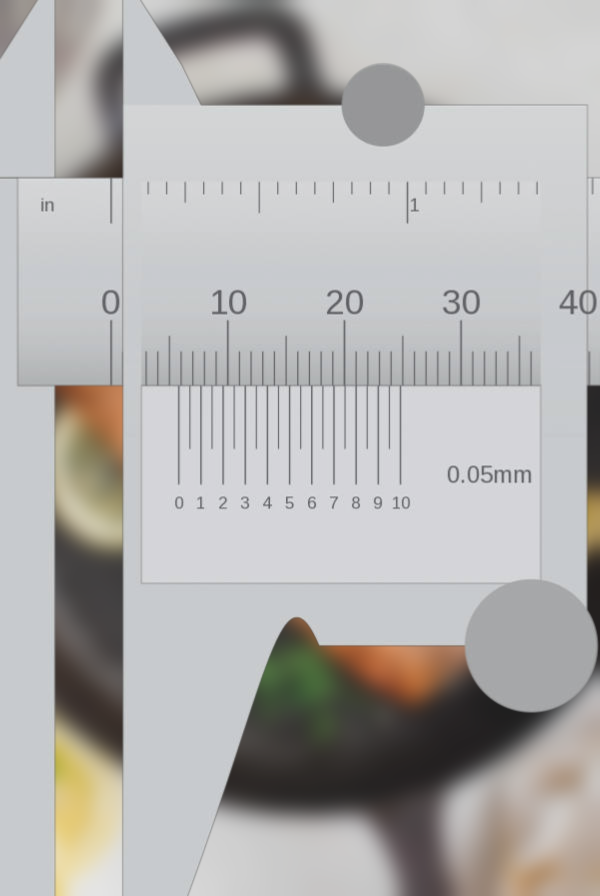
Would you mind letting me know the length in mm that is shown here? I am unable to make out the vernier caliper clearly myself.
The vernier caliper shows 5.8 mm
